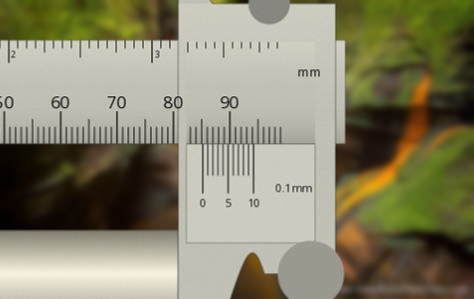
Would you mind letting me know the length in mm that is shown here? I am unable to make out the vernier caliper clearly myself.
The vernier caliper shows 85.2 mm
